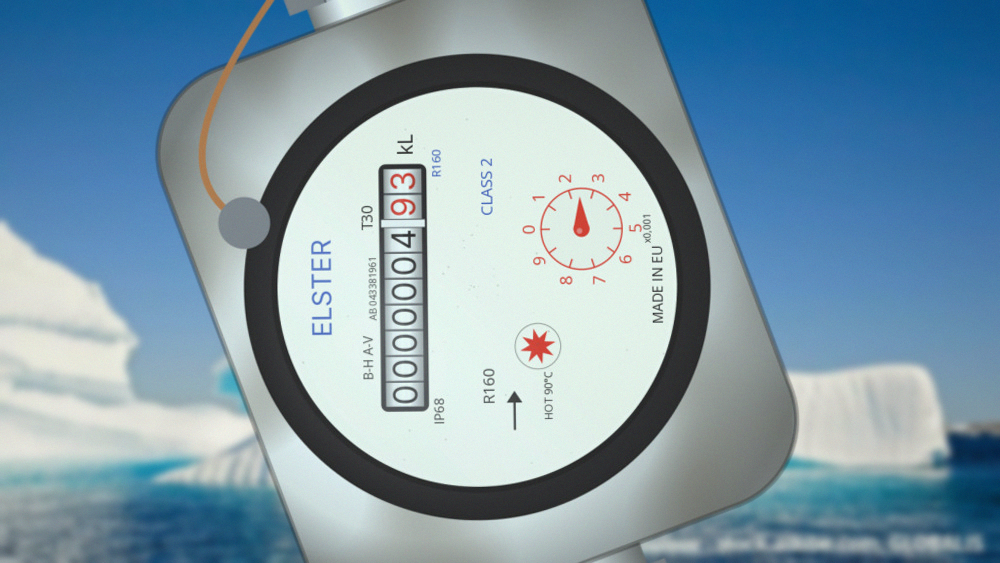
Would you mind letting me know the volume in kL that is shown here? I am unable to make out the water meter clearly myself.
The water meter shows 4.932 kL
